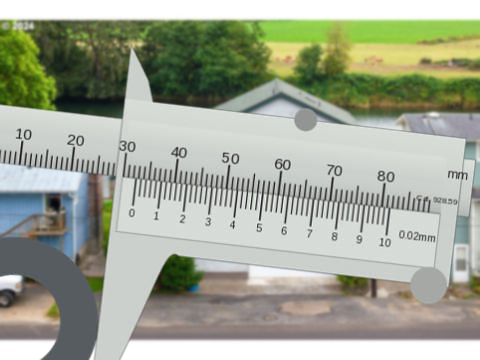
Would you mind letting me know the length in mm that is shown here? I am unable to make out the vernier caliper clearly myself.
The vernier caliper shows 32.5 mm
